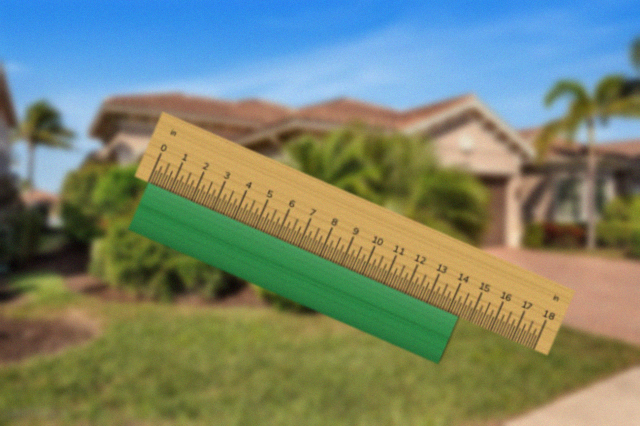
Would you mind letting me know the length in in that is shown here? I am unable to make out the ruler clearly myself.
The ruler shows 14.5 in
